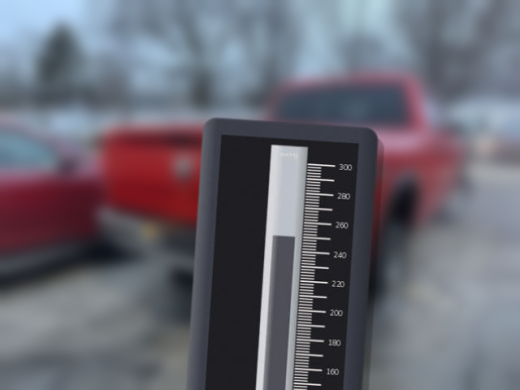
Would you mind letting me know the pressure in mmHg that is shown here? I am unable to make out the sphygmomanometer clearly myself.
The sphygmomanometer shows 250 mmHg
